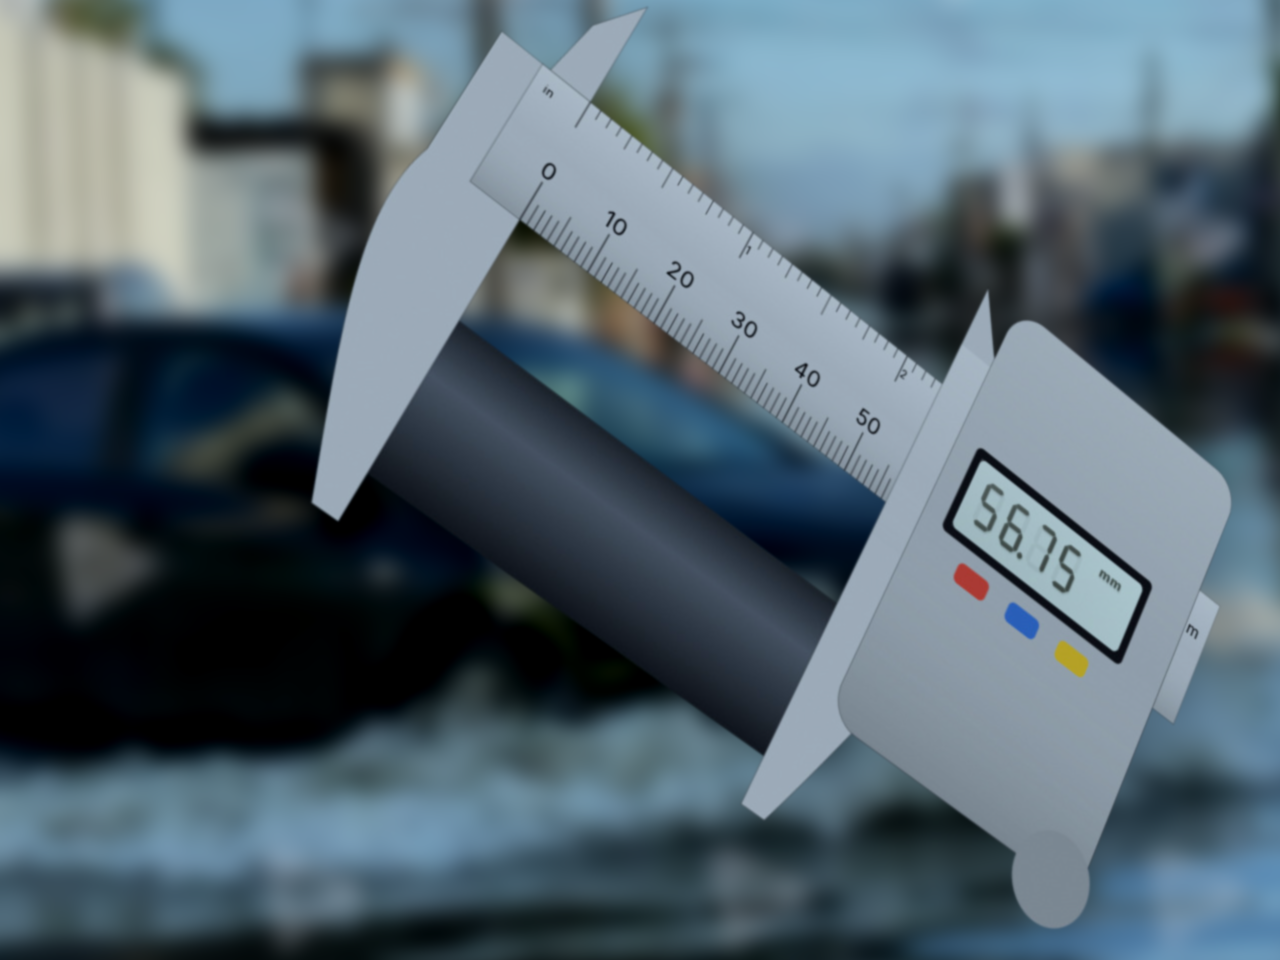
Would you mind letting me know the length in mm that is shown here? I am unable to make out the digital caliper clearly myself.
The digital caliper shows 56.75 mm
